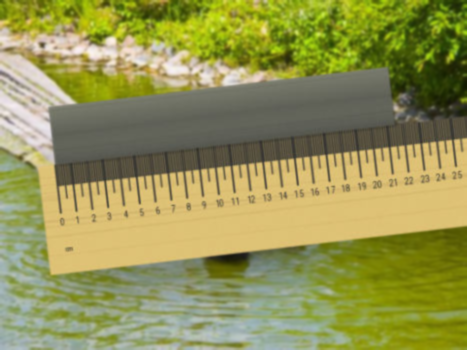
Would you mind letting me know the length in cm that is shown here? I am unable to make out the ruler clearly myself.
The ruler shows 21.5 cm
